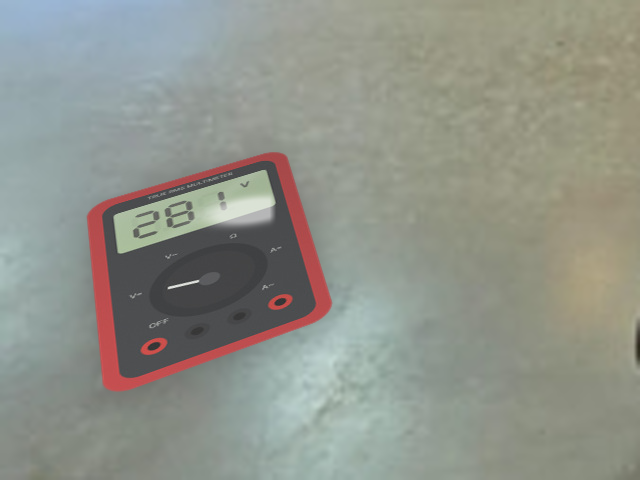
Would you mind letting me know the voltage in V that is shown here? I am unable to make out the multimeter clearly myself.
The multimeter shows 281 V
